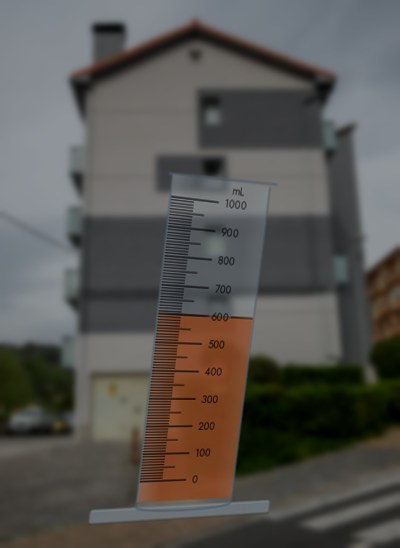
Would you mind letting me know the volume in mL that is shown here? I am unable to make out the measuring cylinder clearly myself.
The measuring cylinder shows 600 mL
